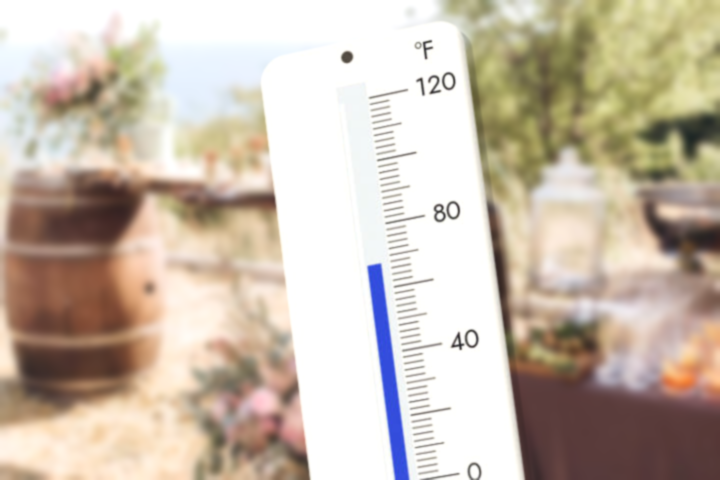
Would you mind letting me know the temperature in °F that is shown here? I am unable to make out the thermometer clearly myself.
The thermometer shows 68 °F
